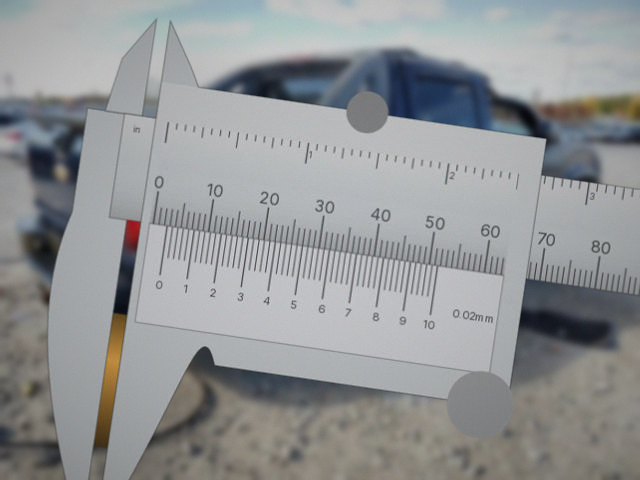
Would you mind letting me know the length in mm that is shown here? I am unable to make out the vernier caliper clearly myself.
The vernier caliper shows 2.5 mm
